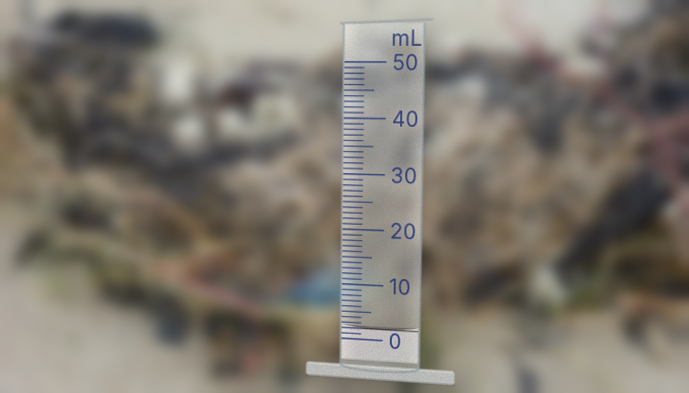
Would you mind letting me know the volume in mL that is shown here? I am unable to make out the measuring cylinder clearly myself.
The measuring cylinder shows 2 mL
